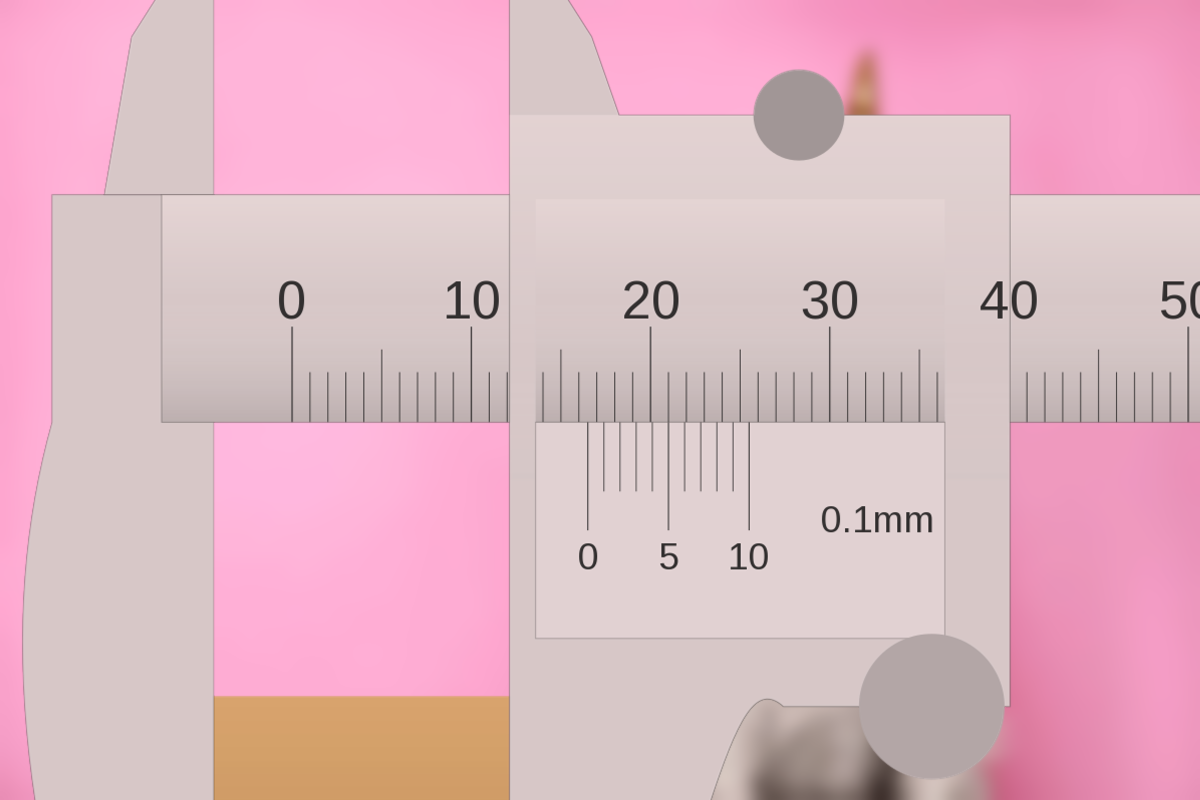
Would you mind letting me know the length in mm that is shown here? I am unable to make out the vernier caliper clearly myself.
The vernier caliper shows 16.5 mm
